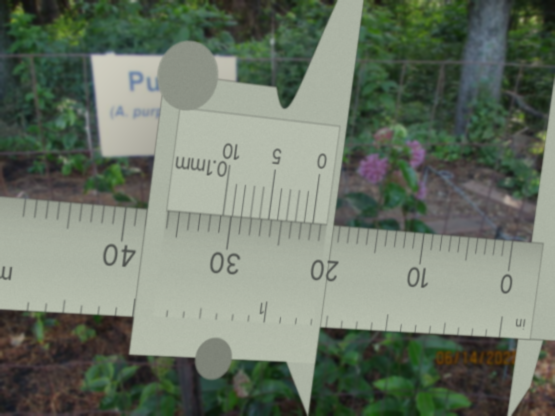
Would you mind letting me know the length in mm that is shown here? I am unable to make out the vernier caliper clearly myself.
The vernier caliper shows 21.8 mm
